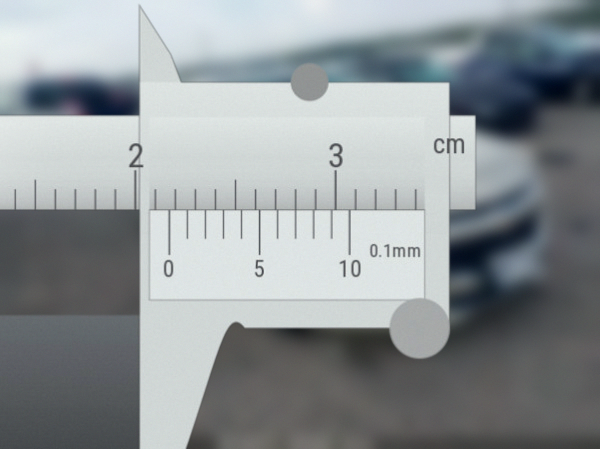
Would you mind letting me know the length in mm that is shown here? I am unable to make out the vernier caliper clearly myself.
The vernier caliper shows 21.7 mm
